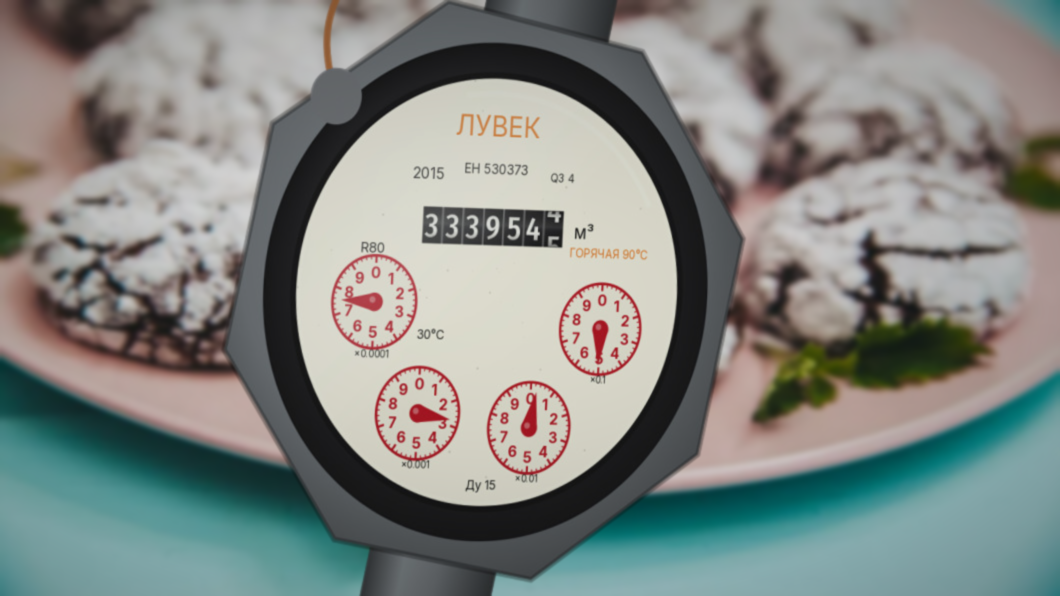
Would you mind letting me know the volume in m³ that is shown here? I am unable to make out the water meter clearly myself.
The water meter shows 3339544.5027 m³
